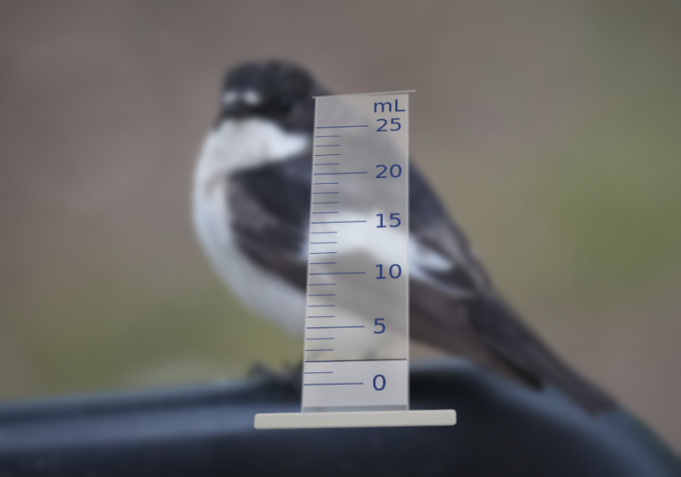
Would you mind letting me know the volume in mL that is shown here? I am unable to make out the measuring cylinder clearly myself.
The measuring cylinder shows 2 mL
